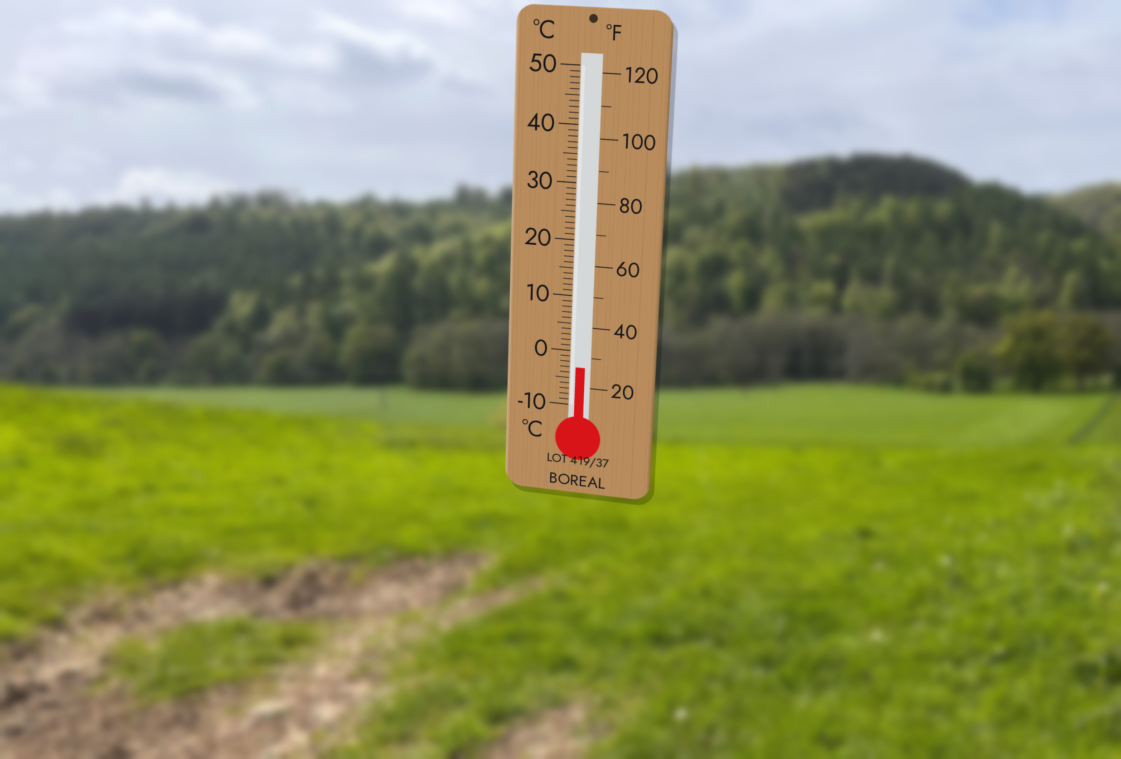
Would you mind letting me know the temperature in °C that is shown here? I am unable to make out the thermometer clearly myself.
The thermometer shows -3 °C
